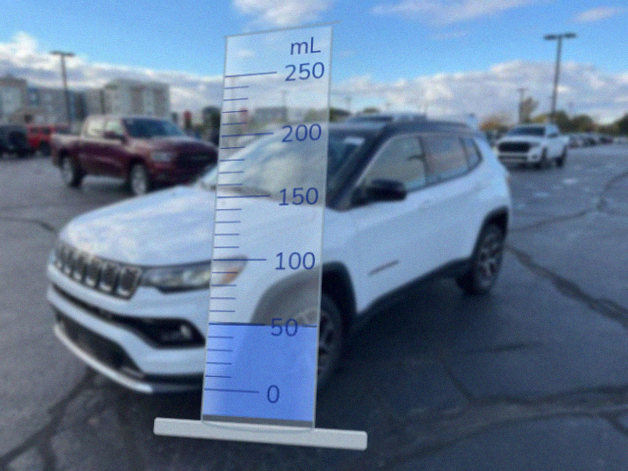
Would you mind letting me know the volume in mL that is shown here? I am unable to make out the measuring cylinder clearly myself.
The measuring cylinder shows 50 mL
